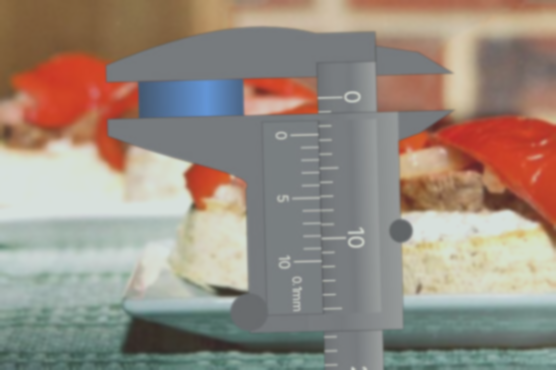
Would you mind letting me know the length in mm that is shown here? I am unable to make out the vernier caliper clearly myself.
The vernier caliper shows 2.6 mm
